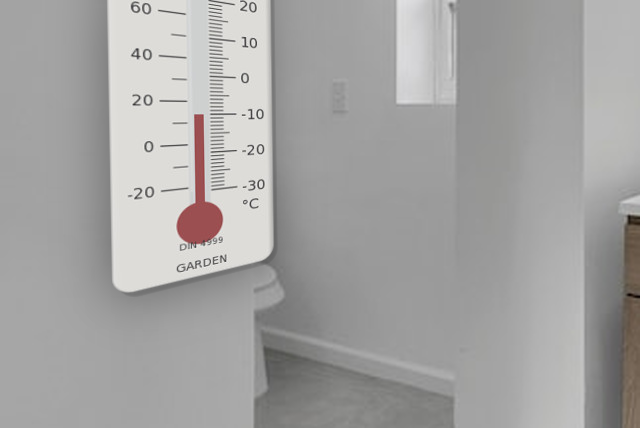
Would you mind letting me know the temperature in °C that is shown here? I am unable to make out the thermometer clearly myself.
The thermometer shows -10 °C
